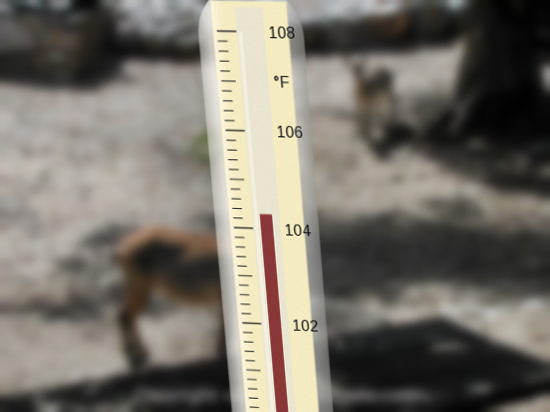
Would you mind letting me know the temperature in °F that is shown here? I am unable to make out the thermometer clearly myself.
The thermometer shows 104.3 °F
